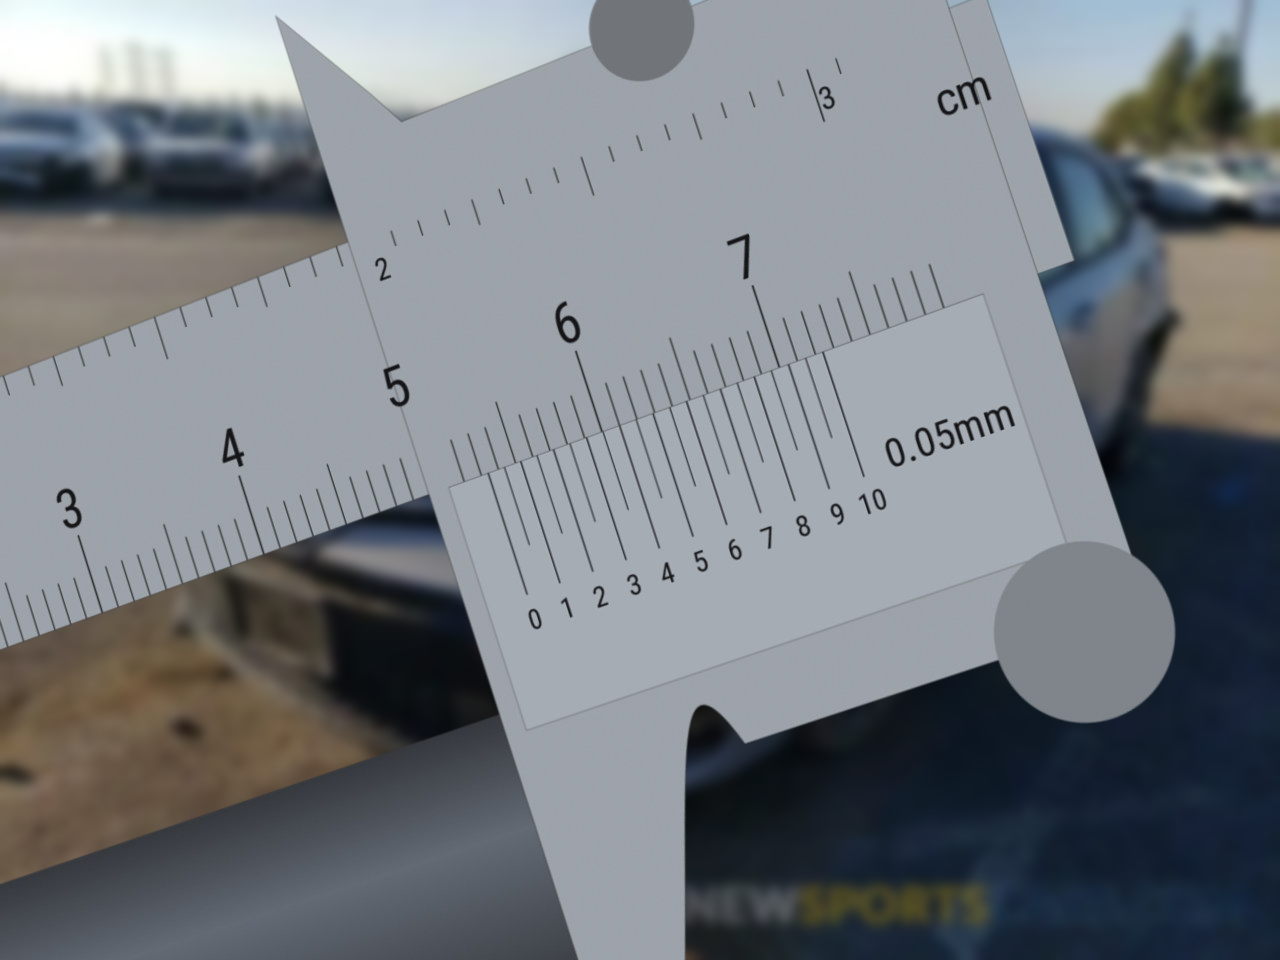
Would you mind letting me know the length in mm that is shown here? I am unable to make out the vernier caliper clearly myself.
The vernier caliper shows 53.4 mm
